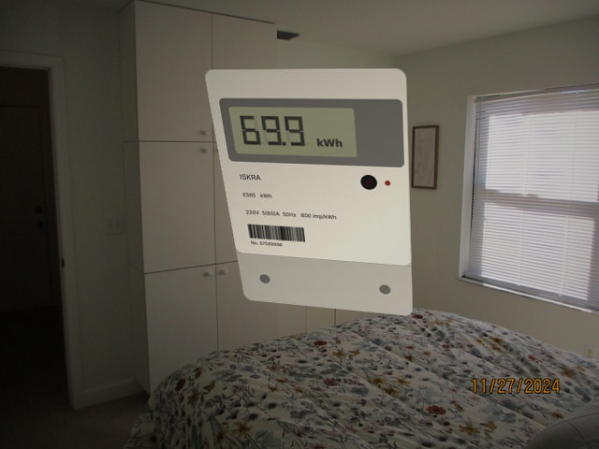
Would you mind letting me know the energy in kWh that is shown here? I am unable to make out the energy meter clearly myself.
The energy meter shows 69.9 kWh
